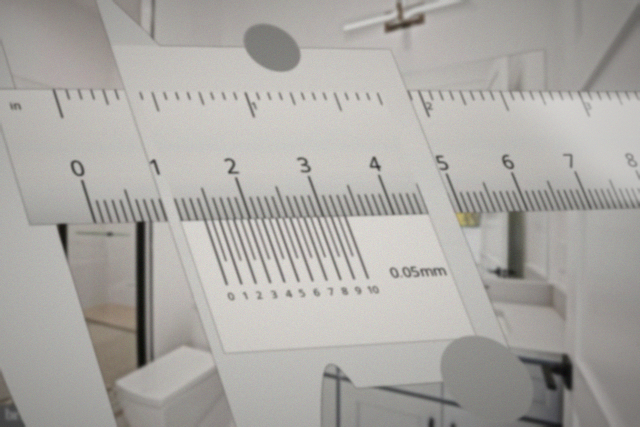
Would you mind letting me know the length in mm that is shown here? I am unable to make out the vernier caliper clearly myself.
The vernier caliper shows 14.0 mm
